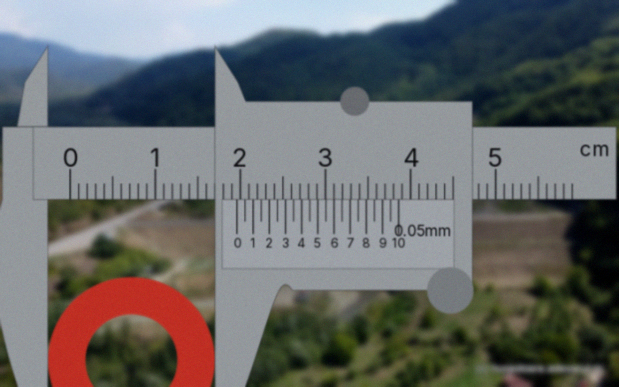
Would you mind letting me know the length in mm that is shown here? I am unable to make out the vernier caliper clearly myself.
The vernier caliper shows 19.6 mm
